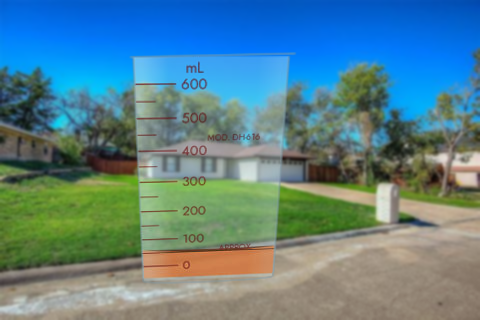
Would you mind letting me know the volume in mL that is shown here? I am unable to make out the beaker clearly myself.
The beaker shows 50 mL
